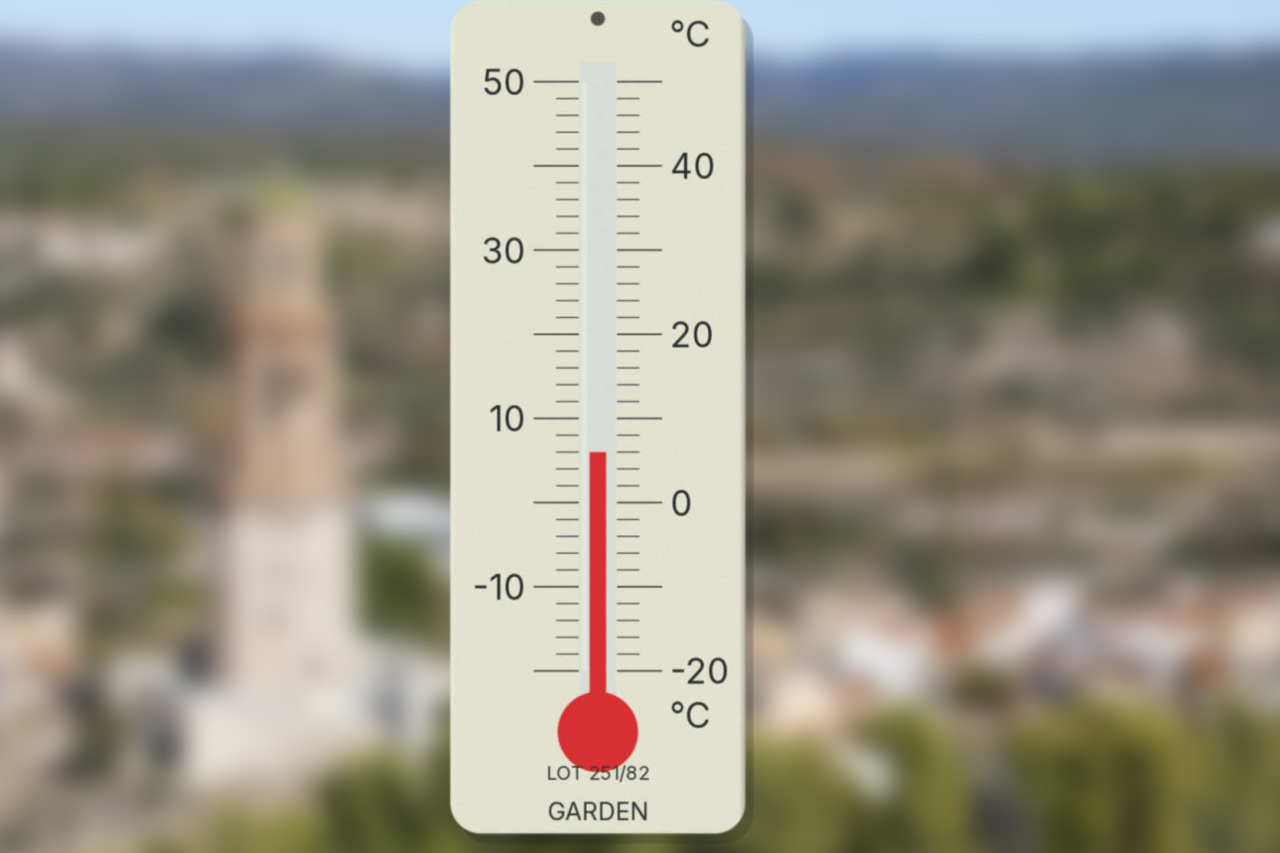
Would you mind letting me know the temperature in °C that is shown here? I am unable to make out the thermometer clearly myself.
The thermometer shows 6 °C
